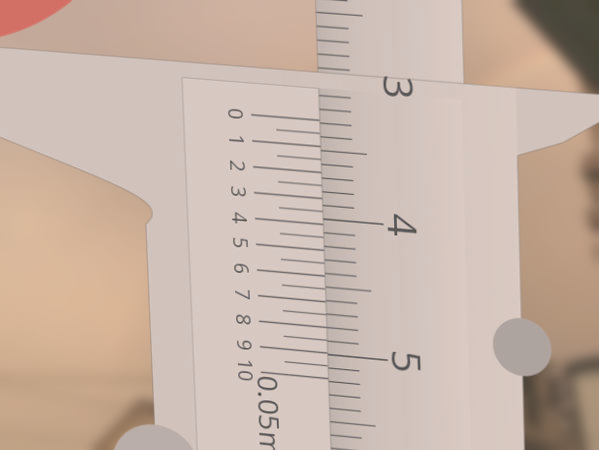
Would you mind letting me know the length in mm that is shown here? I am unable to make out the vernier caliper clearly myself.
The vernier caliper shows 32.8 mm
